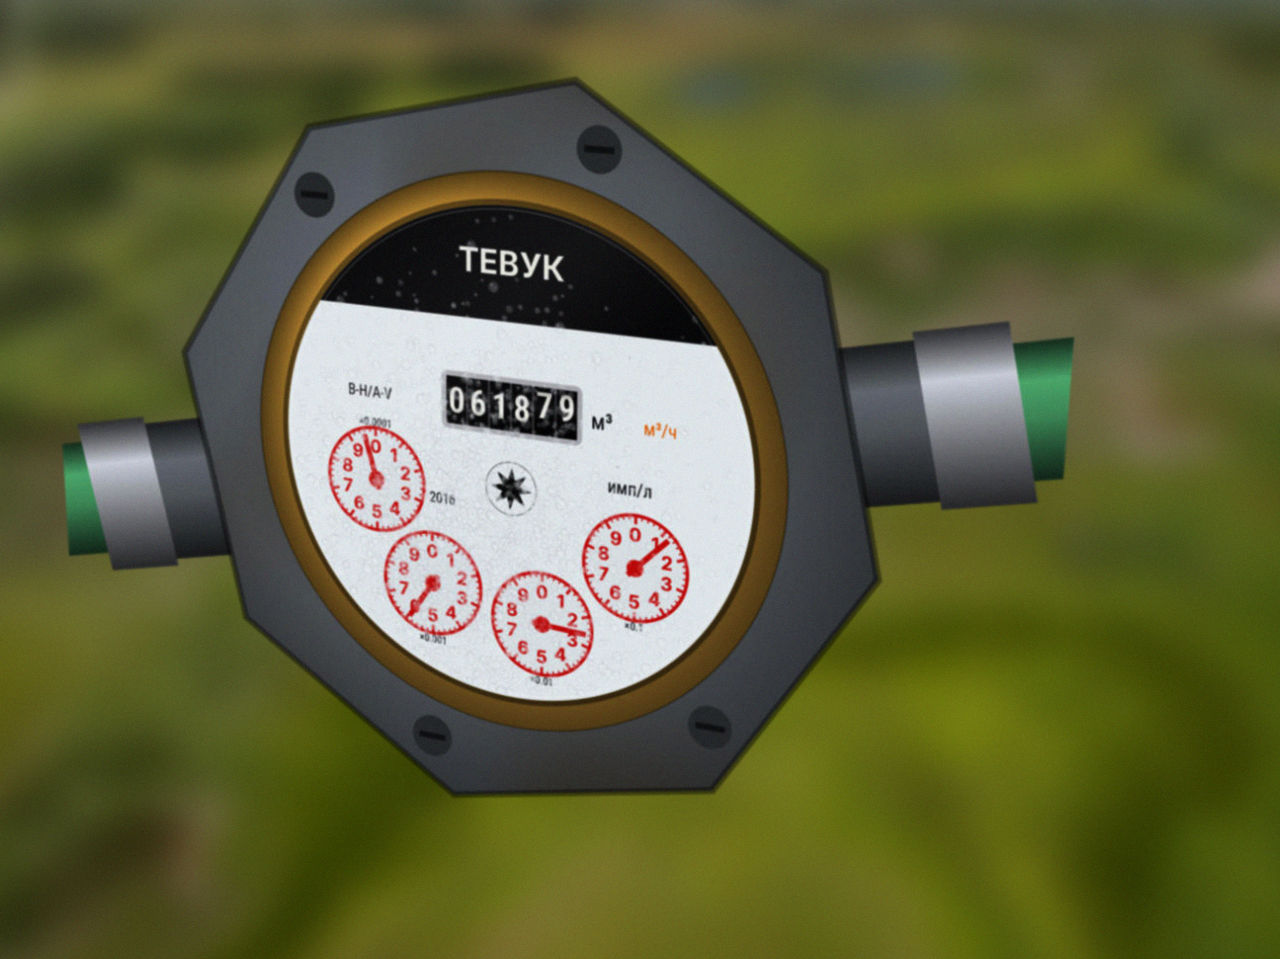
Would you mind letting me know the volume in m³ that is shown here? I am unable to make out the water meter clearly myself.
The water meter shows 61879.1259 m³
